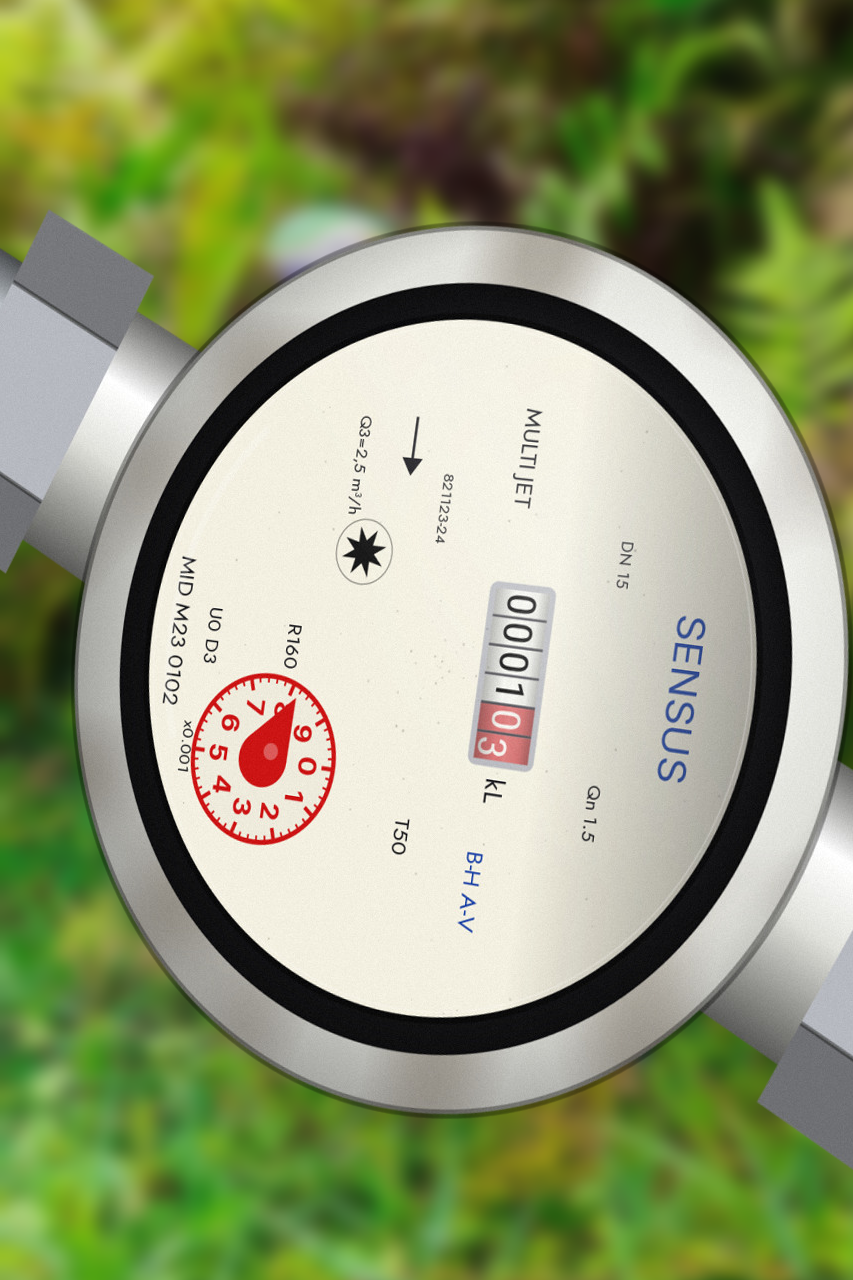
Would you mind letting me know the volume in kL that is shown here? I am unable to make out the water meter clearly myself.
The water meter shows 1.028 kL
